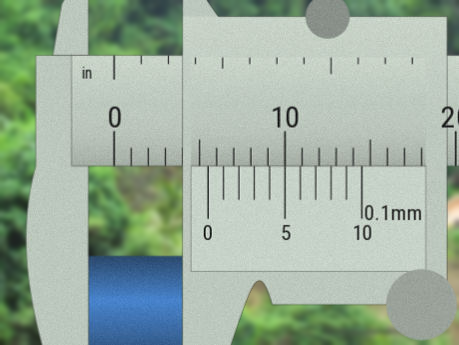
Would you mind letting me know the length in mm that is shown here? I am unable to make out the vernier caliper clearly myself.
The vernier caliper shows 5.5 mm
